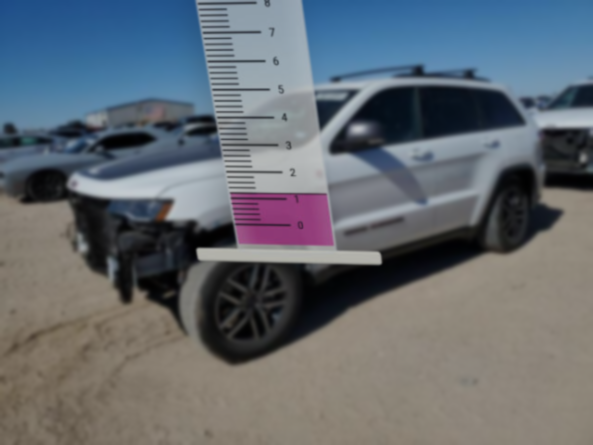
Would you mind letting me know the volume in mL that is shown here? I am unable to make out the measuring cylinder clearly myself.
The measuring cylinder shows 1.2 mL
